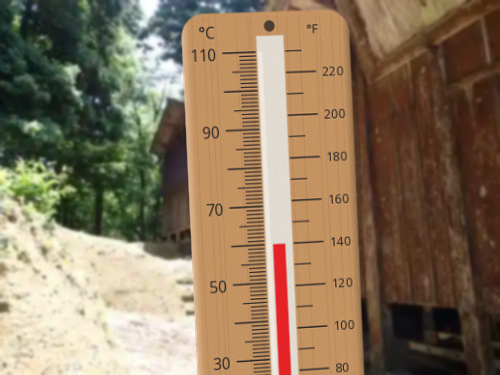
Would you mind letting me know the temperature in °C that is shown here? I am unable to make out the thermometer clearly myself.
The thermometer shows 60 °C
